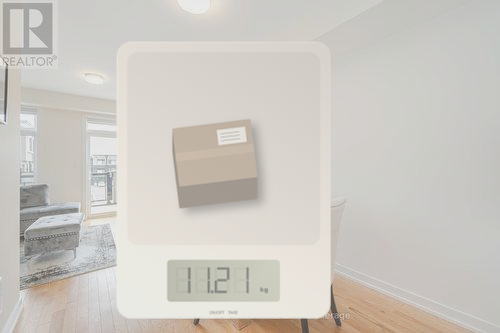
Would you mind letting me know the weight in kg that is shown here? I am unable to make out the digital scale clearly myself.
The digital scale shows 11.21 kg
